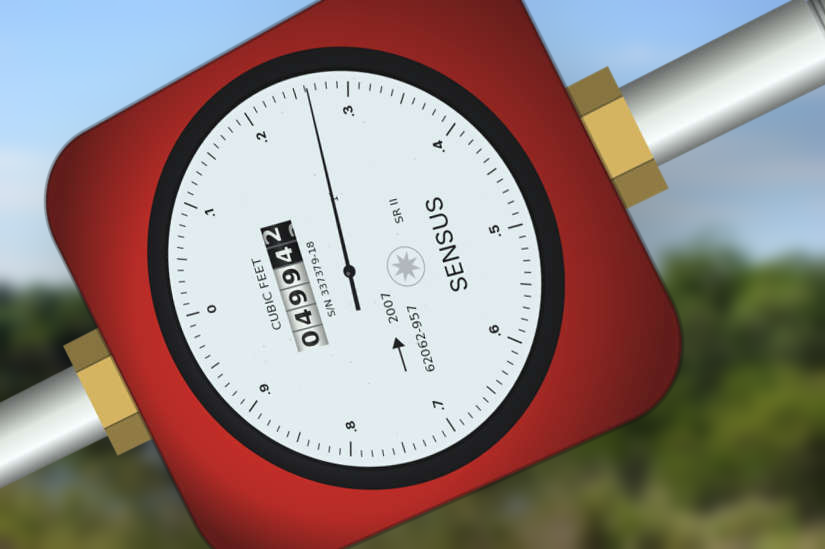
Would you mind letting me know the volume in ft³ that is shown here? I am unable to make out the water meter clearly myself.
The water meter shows 49942.26 ft³
